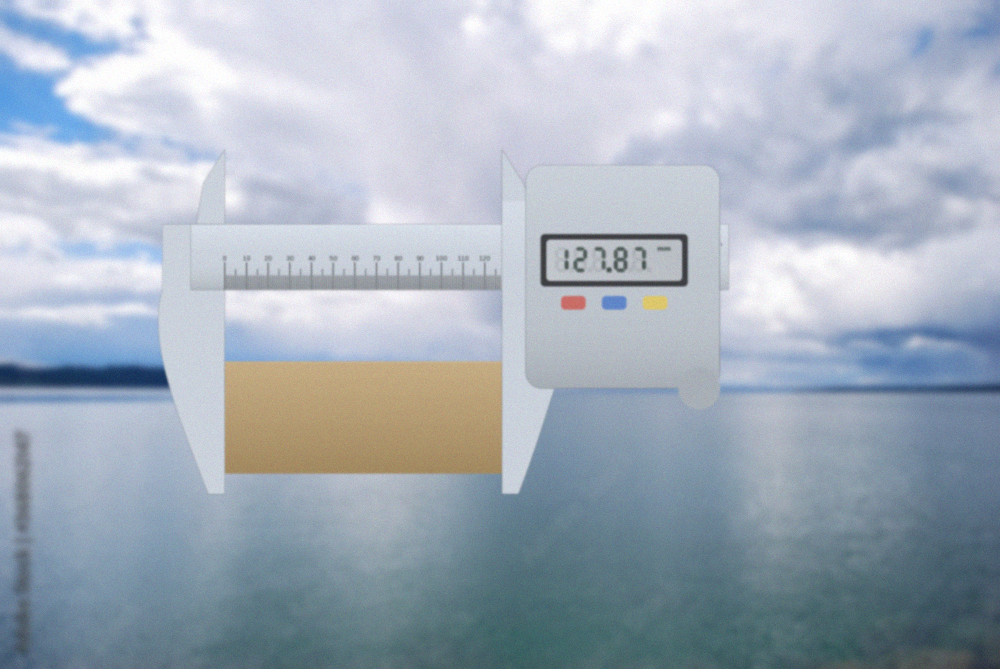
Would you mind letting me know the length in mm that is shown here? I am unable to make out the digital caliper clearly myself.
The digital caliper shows 127.87 mm
